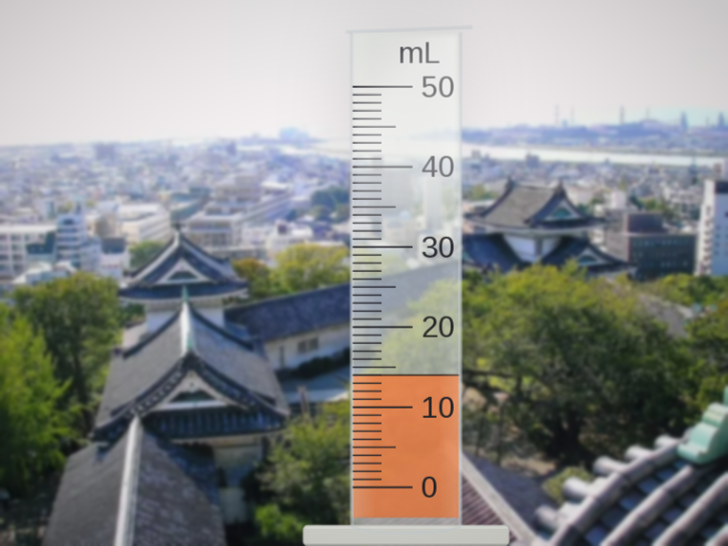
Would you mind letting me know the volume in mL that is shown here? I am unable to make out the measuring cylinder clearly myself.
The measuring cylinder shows 14 mL
